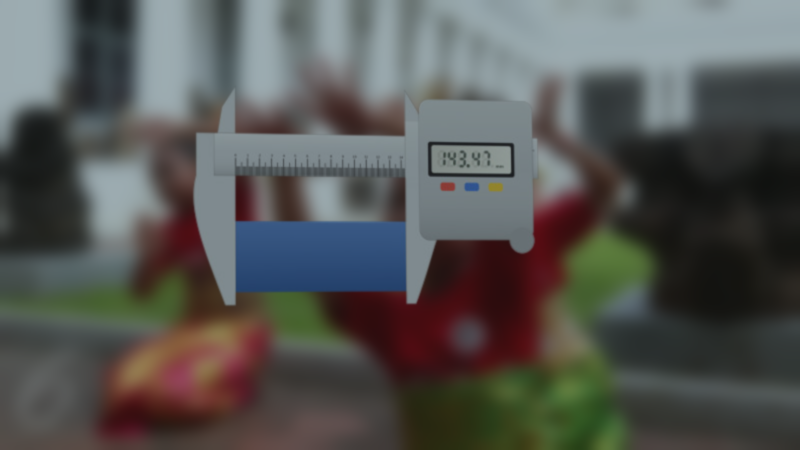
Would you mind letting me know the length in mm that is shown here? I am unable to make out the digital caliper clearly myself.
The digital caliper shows 143.47 mm
